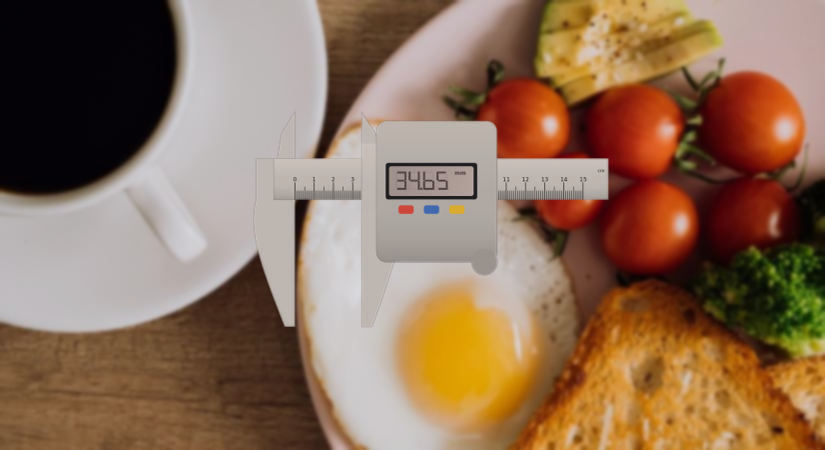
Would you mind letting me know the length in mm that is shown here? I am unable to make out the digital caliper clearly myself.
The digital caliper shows 34.65 mm
